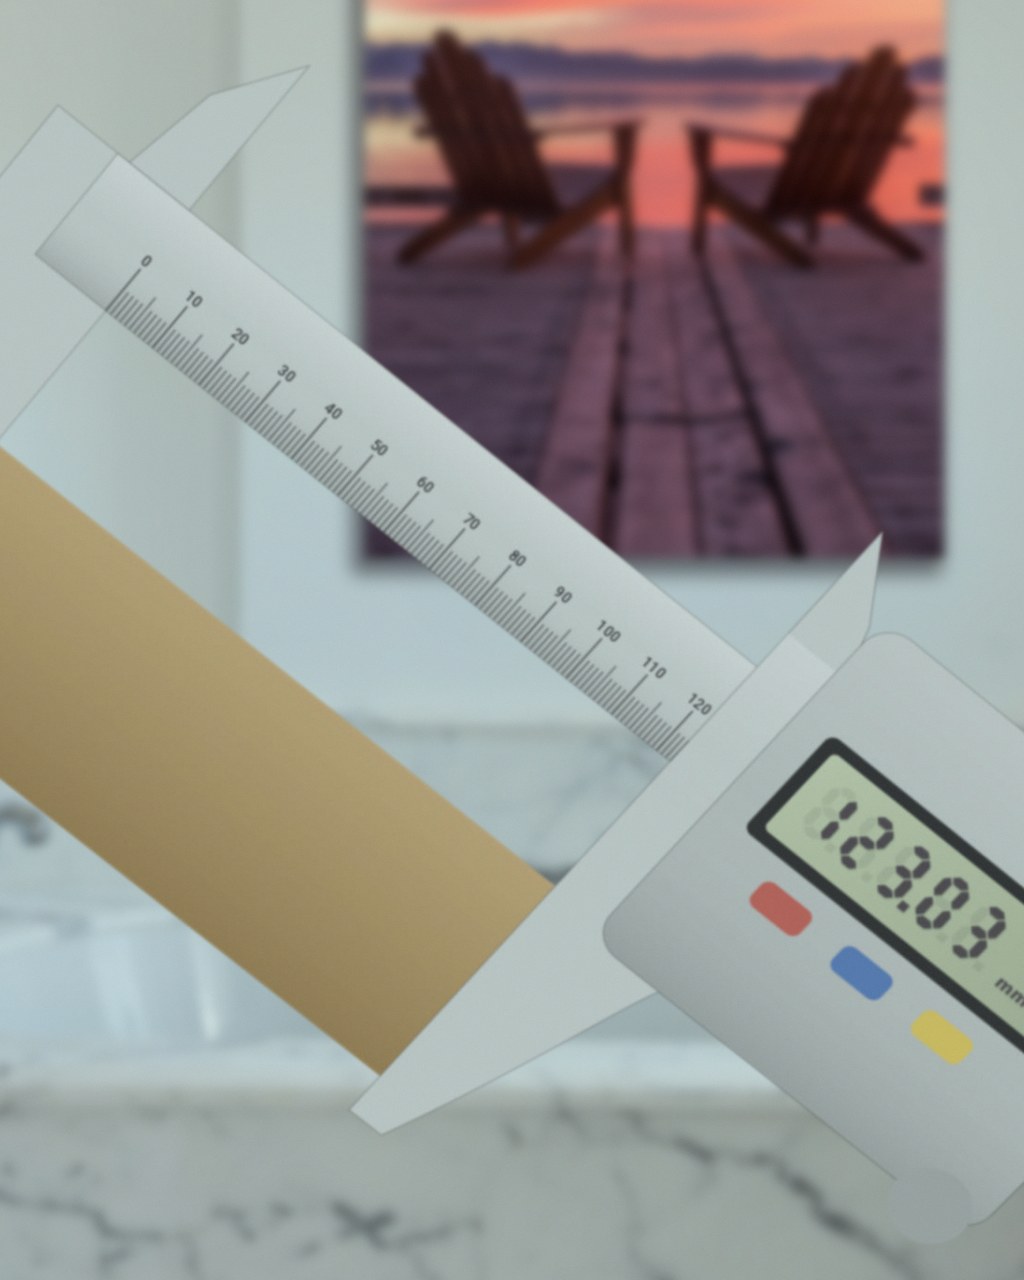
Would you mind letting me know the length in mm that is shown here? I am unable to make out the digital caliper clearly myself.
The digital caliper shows 123.03 mm
